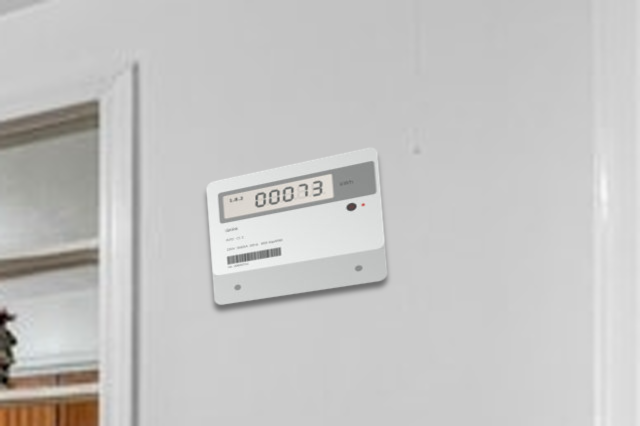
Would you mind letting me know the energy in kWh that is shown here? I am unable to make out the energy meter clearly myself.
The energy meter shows 73 kWh
